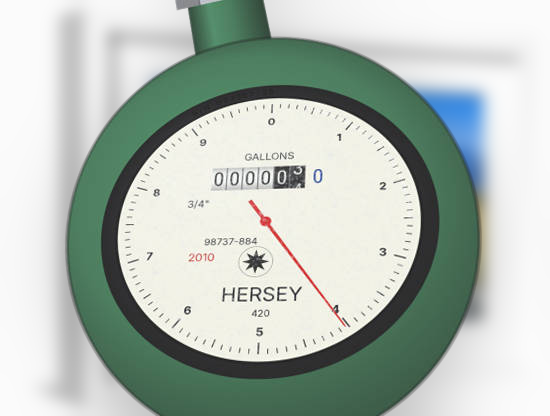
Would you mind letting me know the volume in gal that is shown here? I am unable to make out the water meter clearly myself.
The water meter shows 34.0 gal
